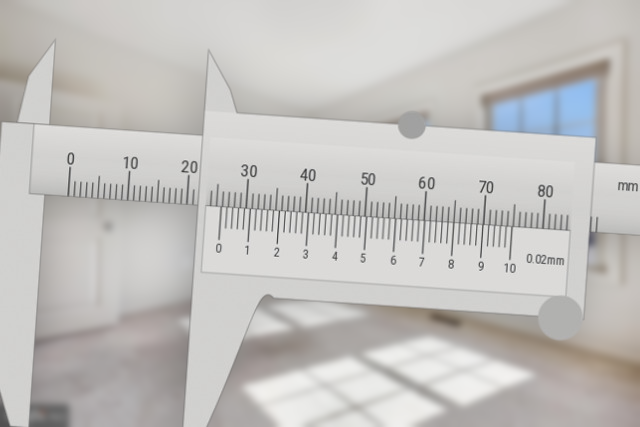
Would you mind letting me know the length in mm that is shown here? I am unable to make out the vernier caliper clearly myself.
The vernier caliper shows 25.8 mm
